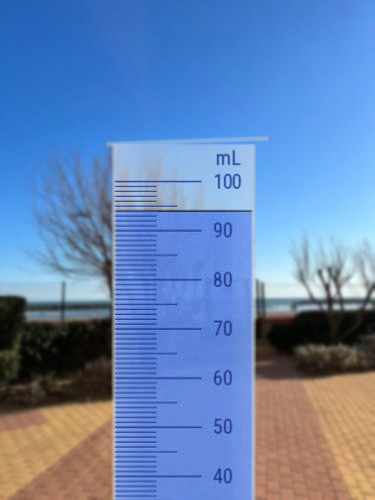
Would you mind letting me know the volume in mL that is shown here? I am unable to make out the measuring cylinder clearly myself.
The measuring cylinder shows 94 mL
